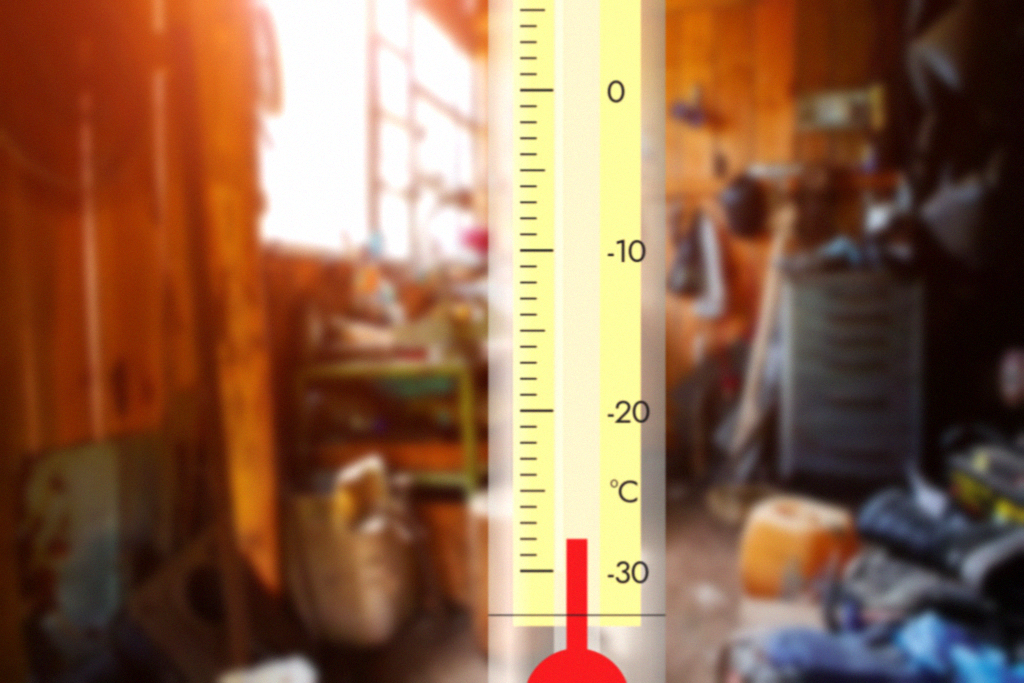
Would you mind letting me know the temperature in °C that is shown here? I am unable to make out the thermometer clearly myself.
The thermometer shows -28 °C
